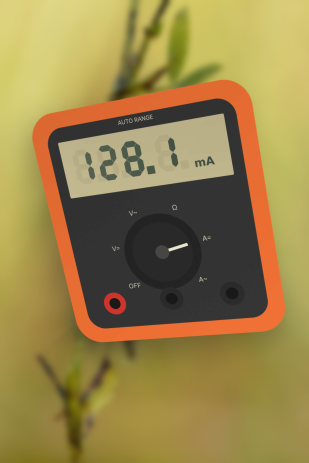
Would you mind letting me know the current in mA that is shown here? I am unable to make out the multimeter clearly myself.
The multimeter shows 128.1 mA
